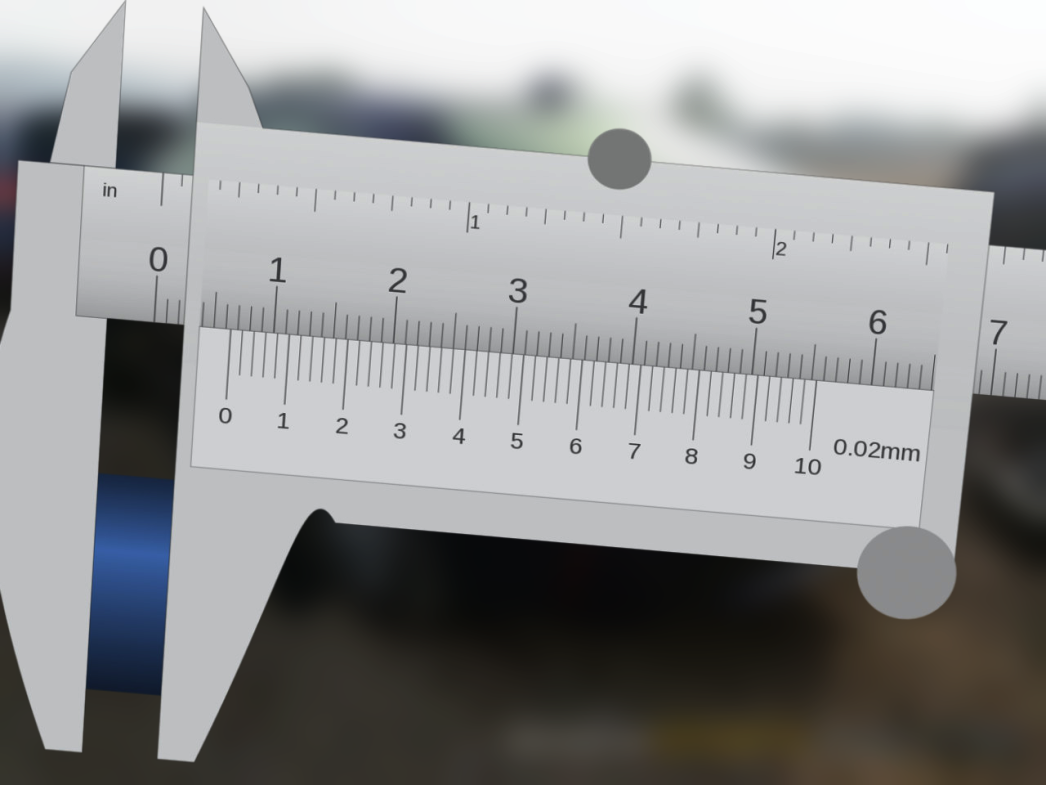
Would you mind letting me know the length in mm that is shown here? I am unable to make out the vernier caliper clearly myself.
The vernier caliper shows 6.4 mm
